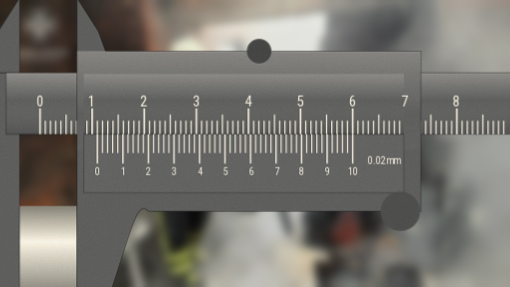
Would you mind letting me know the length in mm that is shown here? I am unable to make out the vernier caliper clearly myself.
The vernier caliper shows 11.0 mm
